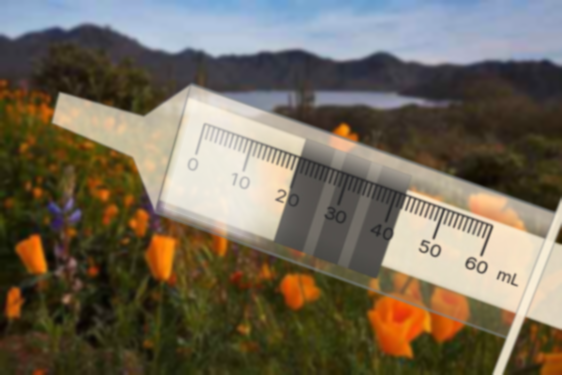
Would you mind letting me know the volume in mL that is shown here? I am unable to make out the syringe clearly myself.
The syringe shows 20 mL
